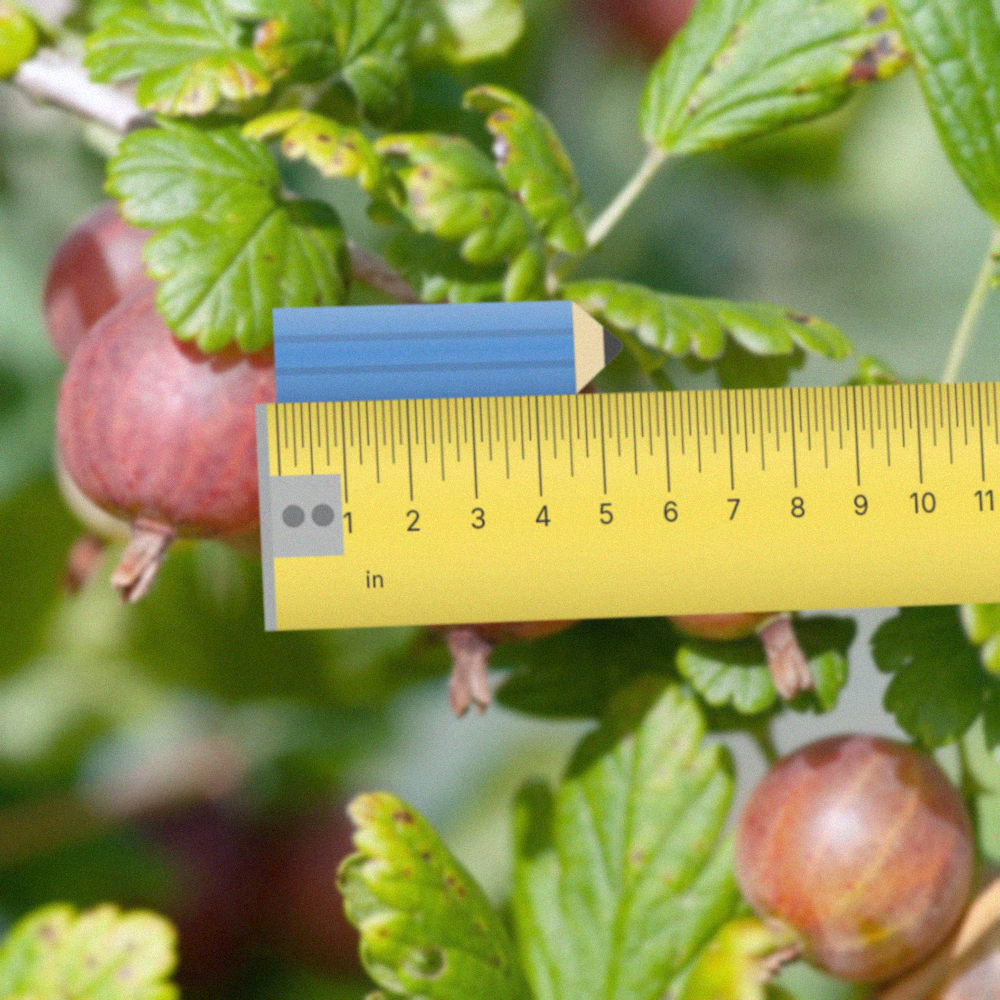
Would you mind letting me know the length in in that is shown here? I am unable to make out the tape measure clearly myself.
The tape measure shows 5.375 in
